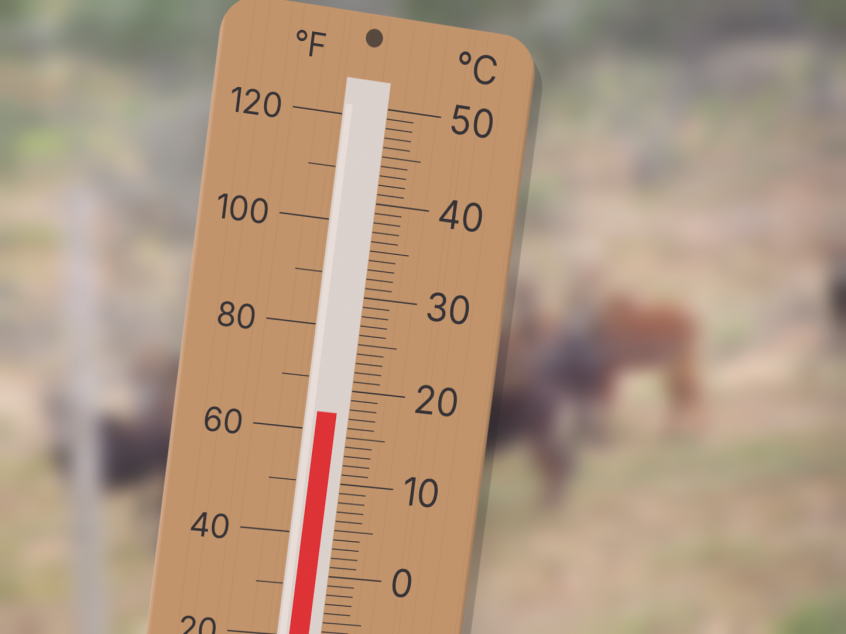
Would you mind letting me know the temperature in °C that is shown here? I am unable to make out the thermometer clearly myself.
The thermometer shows 17.5 °C
